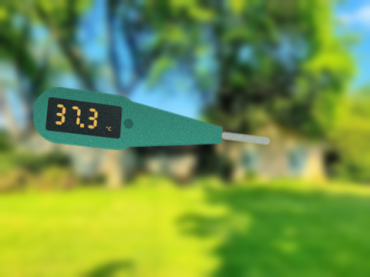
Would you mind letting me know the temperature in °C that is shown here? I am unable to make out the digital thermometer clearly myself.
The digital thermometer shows 37.3 °C
